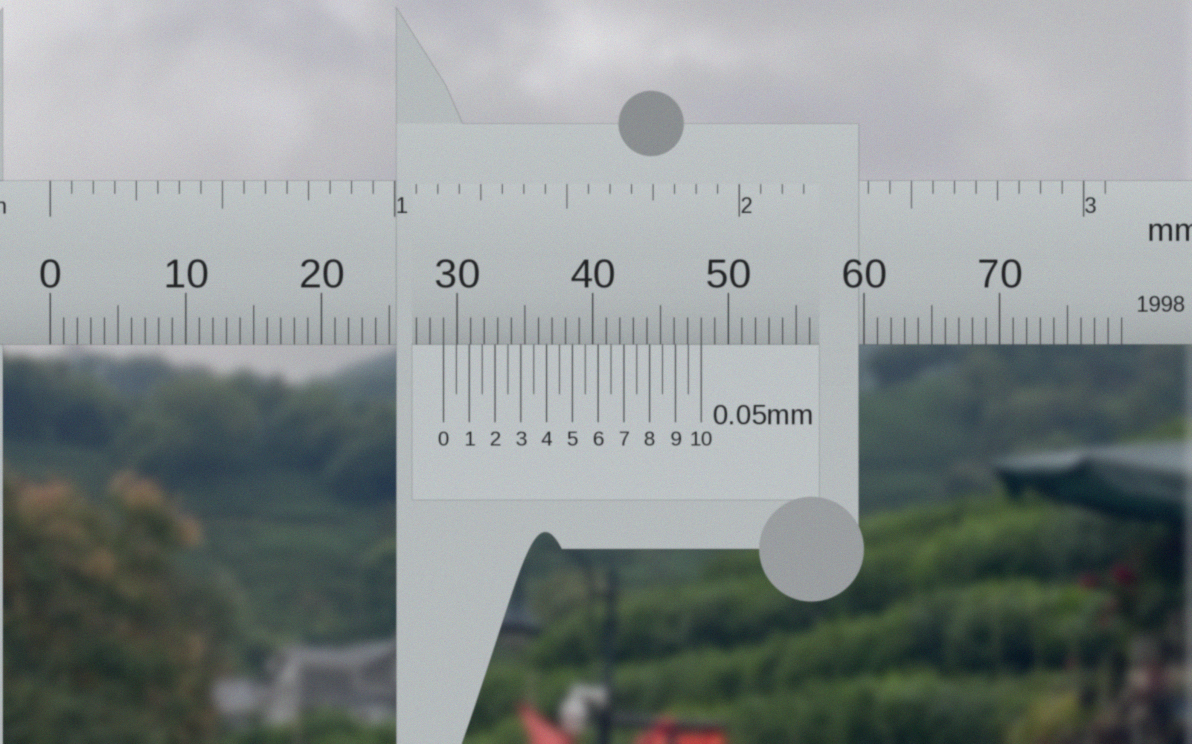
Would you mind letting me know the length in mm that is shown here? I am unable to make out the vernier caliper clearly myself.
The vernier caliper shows 29.0 mm
